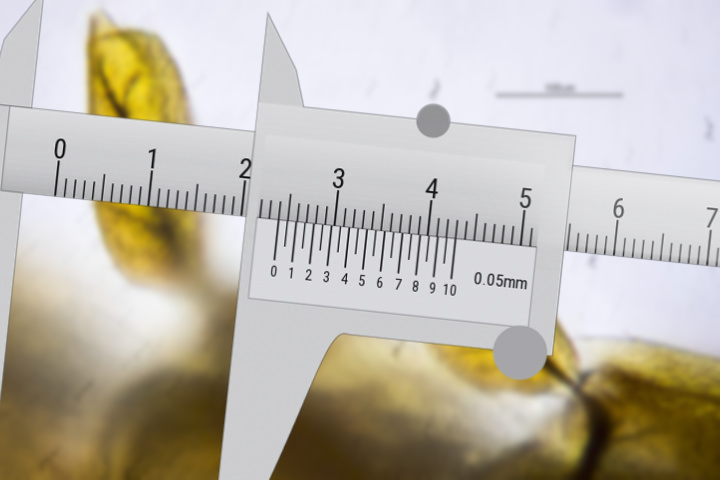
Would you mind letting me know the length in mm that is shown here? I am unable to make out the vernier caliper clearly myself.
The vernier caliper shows 24.0 mm
